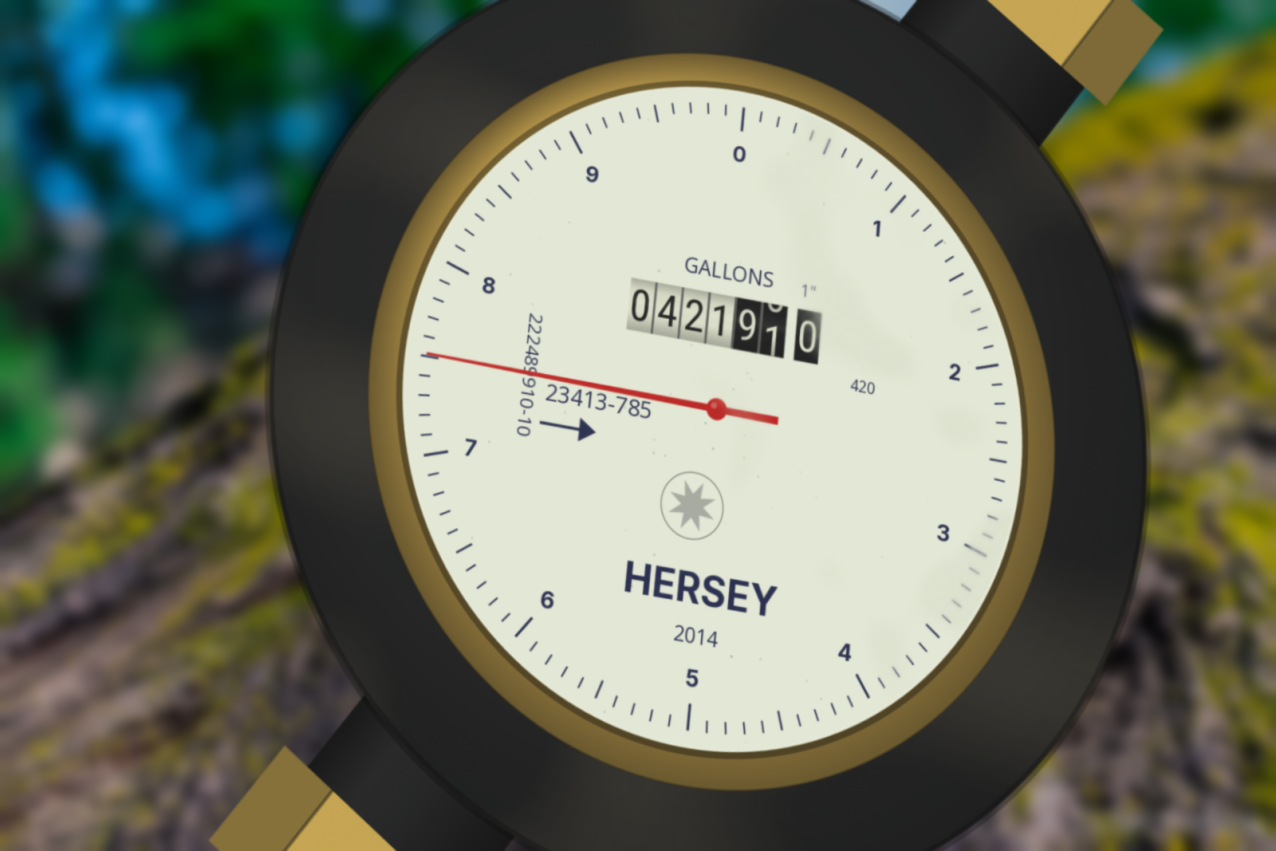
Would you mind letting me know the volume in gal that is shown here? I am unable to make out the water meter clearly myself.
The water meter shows 421907.5 gal
